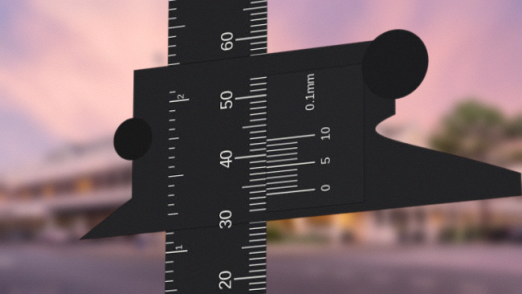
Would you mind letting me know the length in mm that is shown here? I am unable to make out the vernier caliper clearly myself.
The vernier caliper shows 33.4 mm
